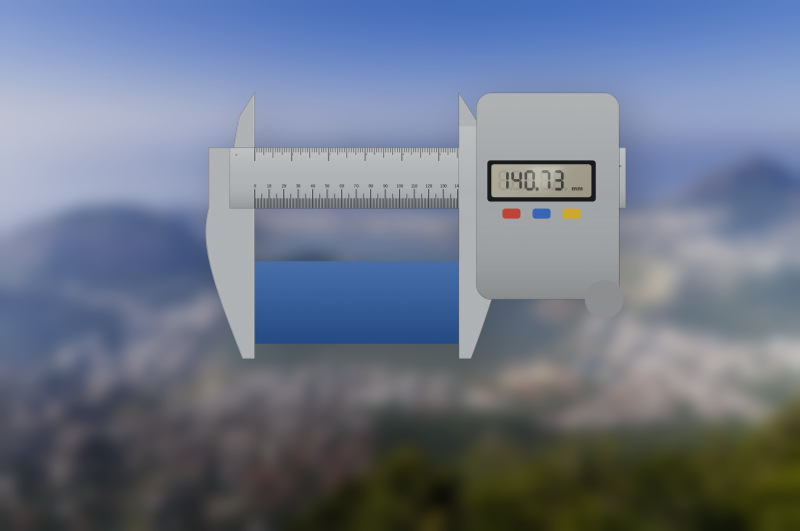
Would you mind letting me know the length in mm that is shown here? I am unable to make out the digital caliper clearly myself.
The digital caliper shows 140.73 mm
